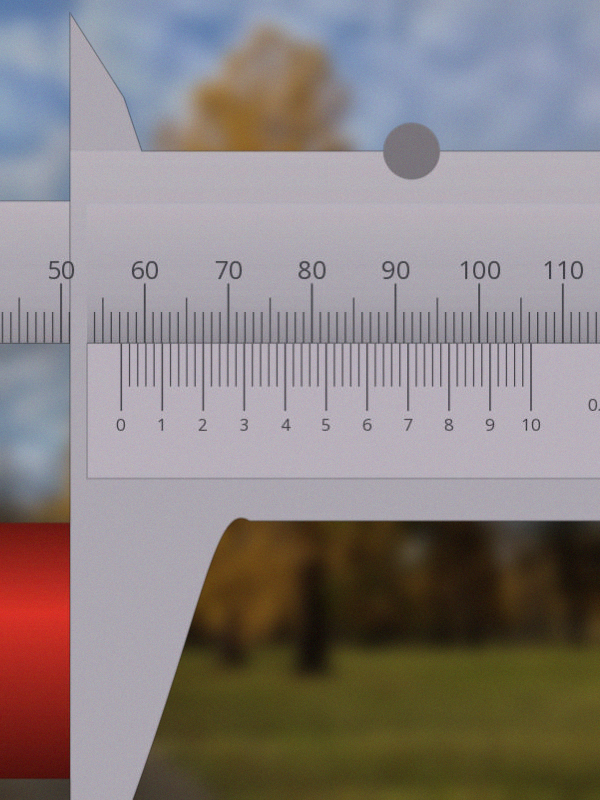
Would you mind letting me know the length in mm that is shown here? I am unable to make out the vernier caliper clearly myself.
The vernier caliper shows 57.2 mm
